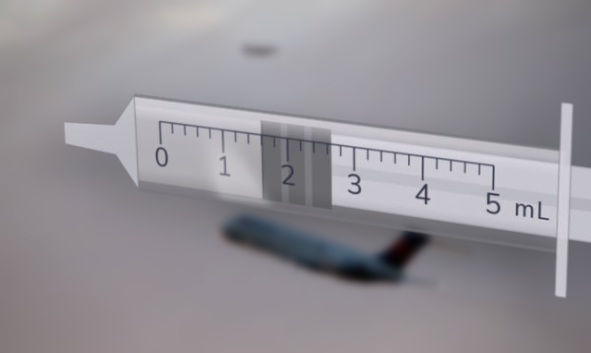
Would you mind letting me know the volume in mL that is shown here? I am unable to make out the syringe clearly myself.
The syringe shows 1.6 mL
